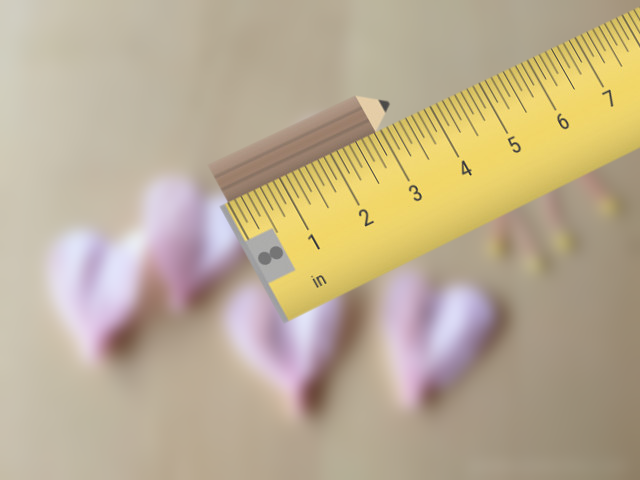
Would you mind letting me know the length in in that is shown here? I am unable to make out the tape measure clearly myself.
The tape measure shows 3.375 in
